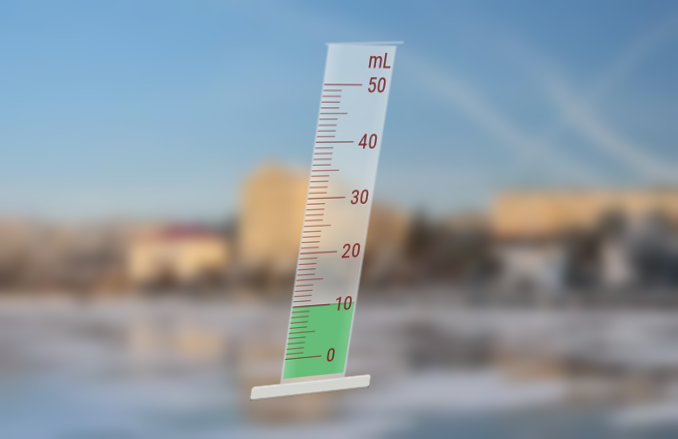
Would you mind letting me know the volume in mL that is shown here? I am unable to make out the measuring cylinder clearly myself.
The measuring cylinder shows 10 mL
